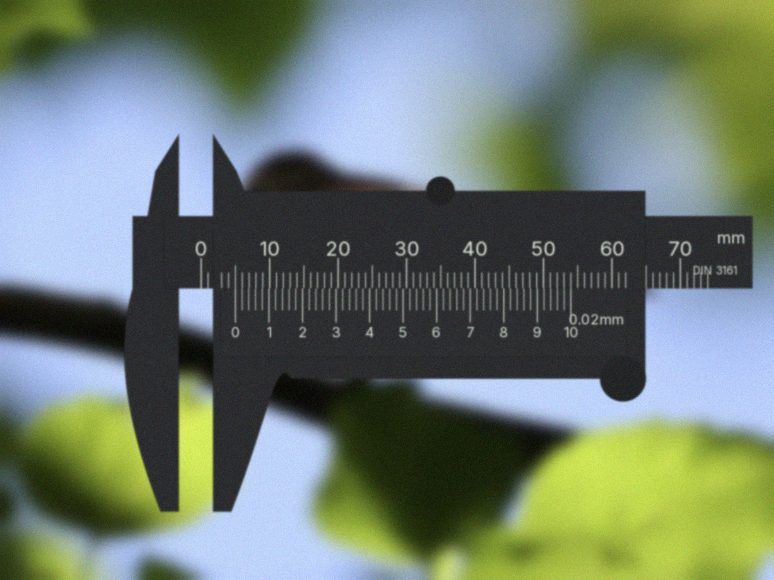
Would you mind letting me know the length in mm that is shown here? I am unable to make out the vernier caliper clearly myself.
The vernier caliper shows 5.0 mm
